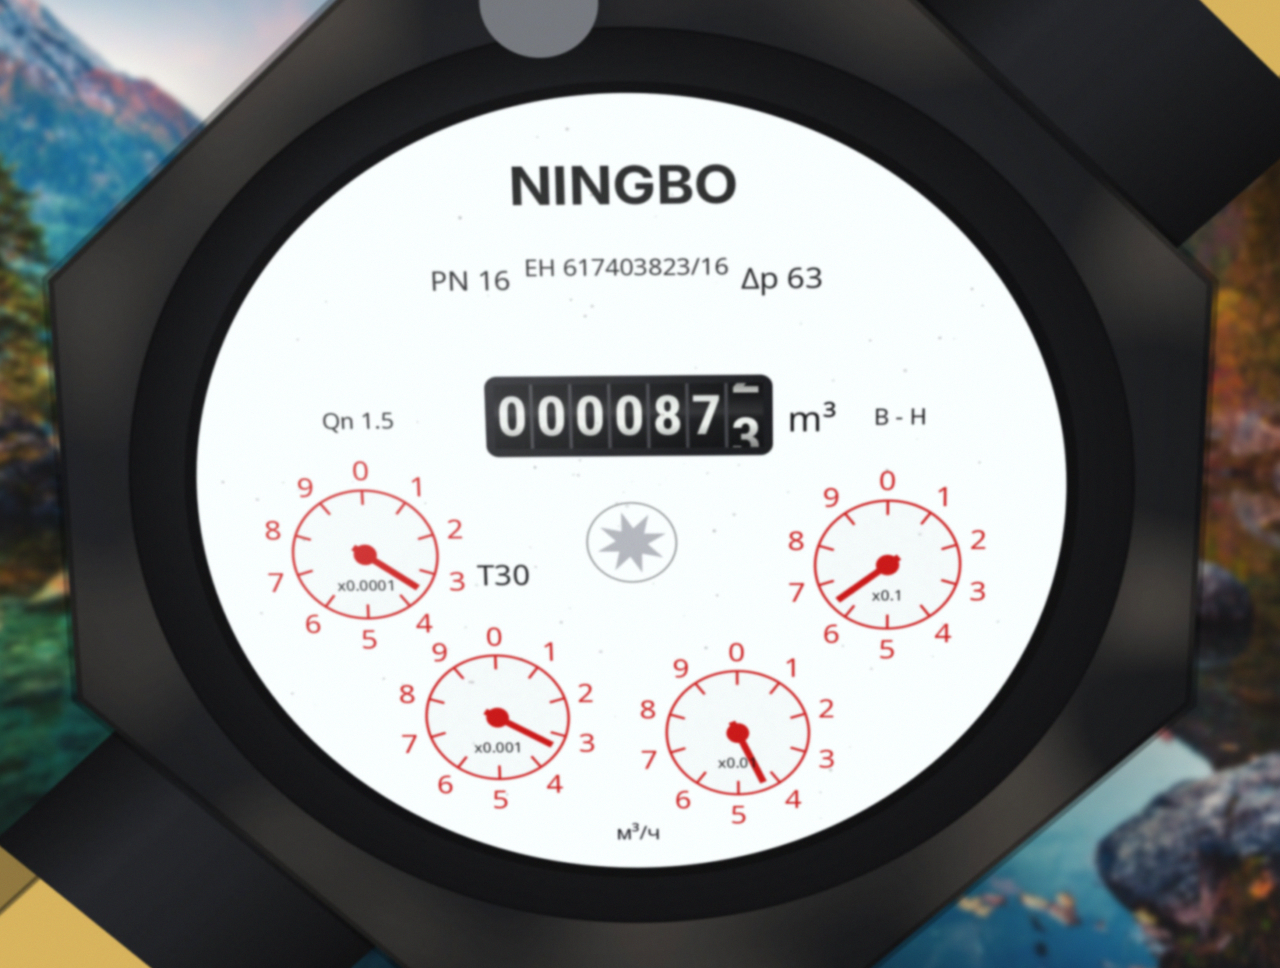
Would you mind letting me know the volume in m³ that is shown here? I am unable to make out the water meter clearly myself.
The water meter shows 872.6433 m³
